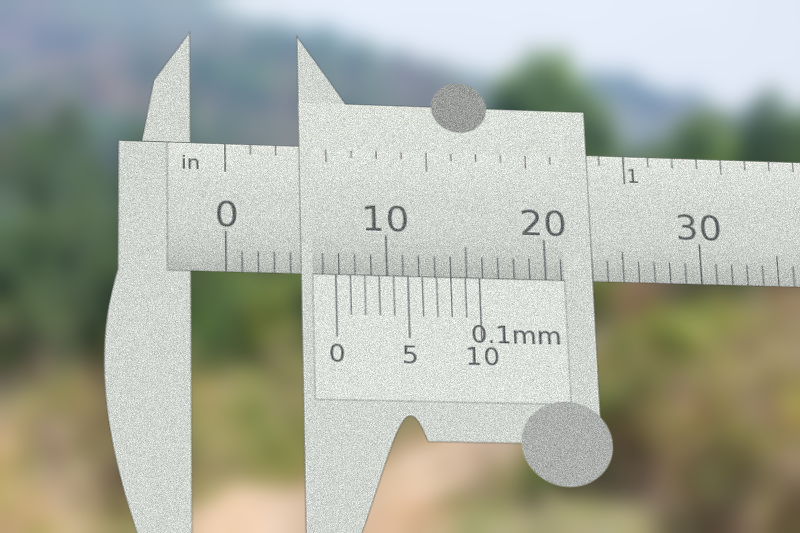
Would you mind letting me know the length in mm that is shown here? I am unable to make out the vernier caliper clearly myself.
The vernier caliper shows 6.8 mm
